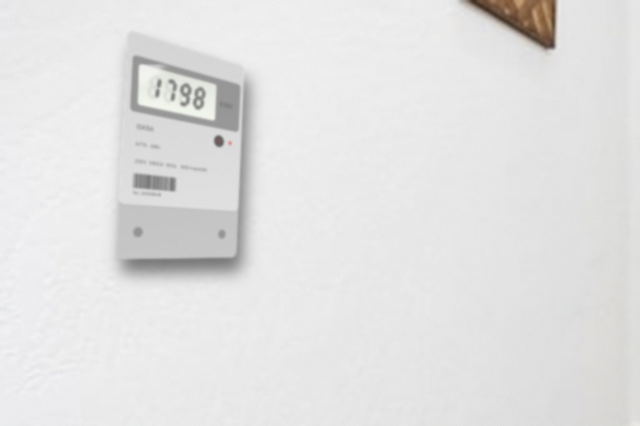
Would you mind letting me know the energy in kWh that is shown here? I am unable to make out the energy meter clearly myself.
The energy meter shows 1798 kWh
